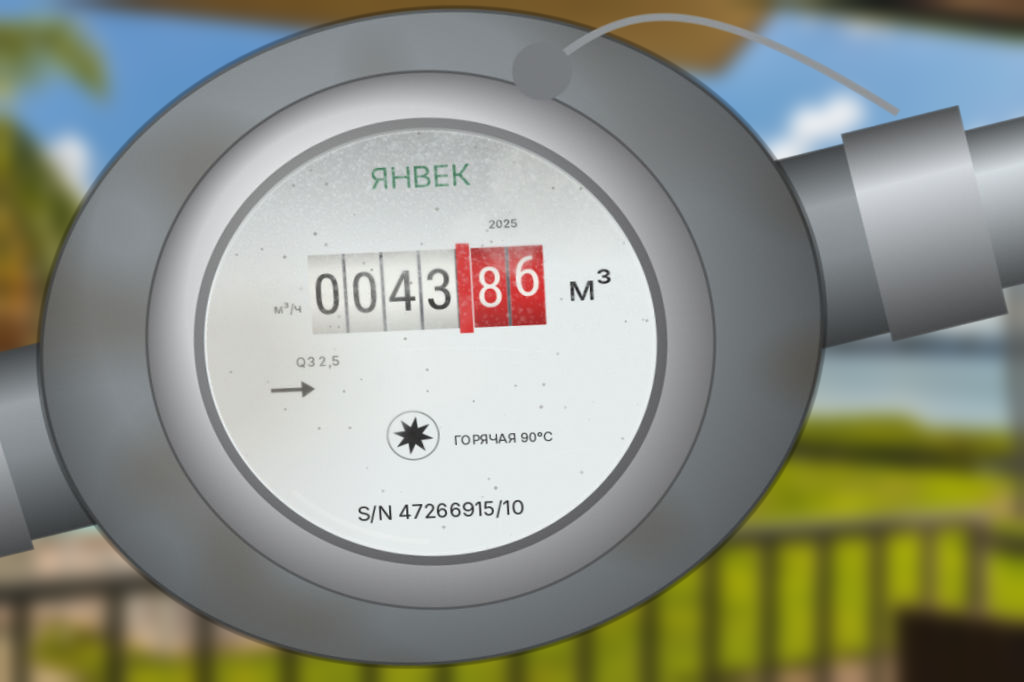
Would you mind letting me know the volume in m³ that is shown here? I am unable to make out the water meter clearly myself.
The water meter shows 43.86 m³
